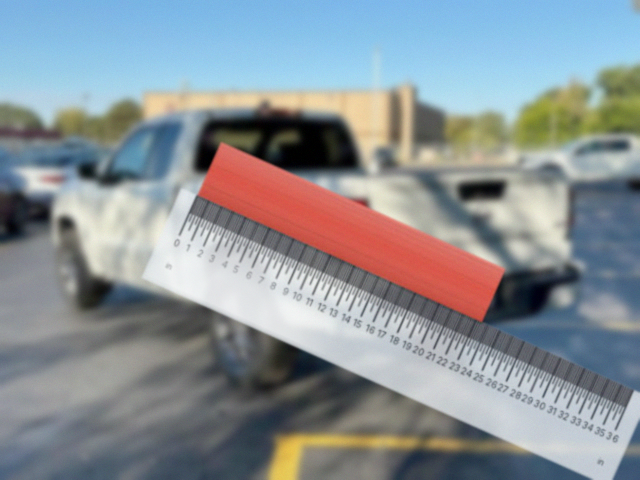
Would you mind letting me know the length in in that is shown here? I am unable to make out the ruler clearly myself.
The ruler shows 23.5 in
